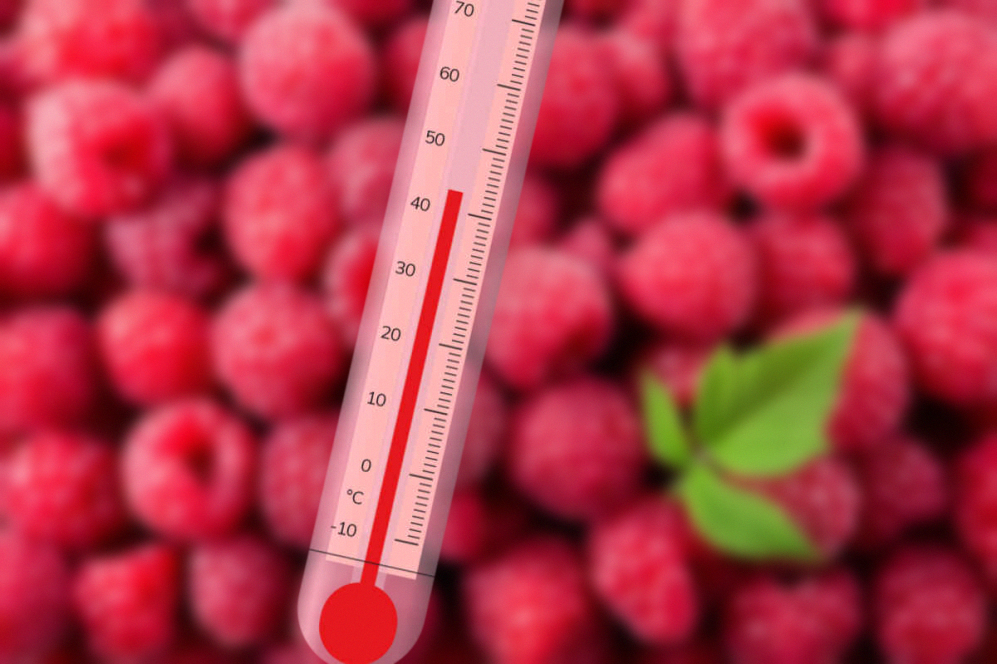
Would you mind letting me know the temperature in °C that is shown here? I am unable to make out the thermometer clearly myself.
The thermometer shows 43 °C
